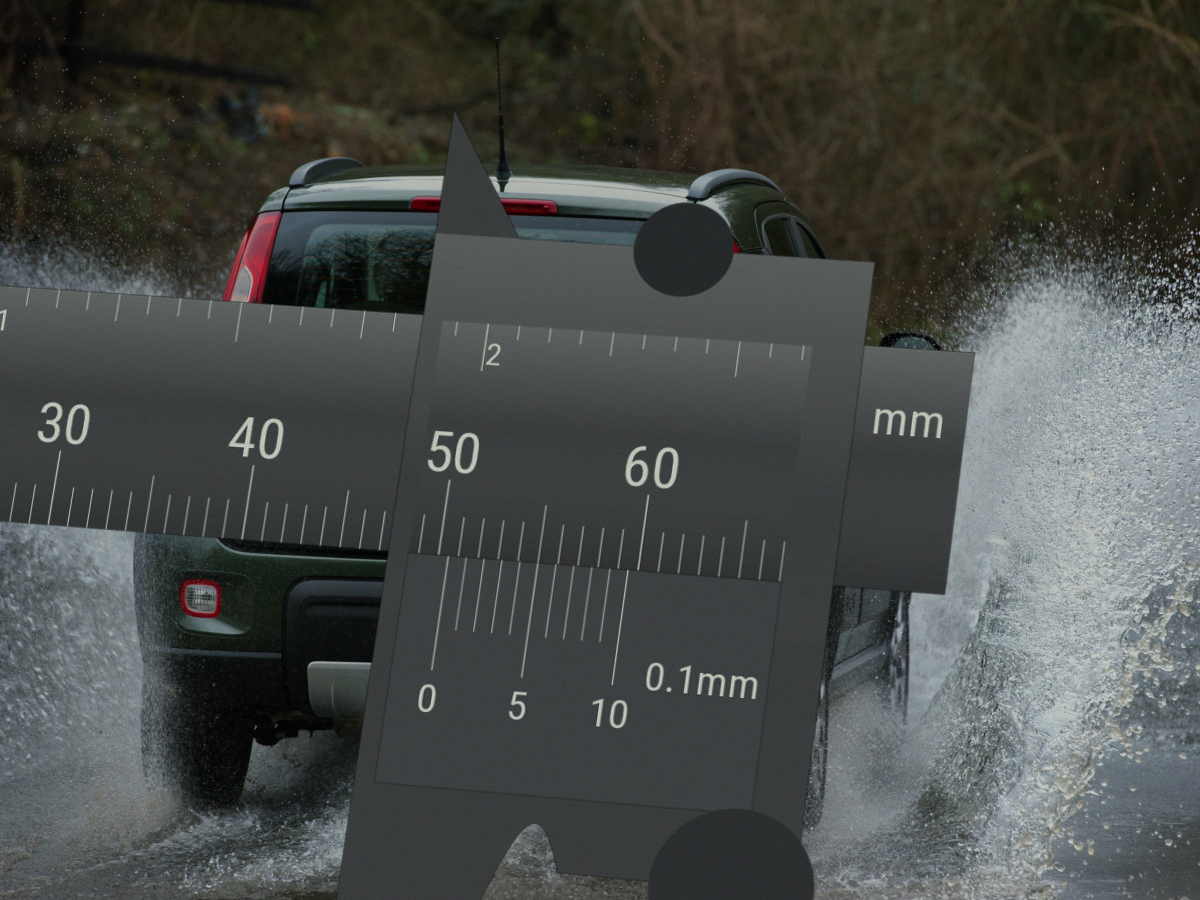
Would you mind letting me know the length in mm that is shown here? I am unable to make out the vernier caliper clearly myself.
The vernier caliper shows 50.5 mm
